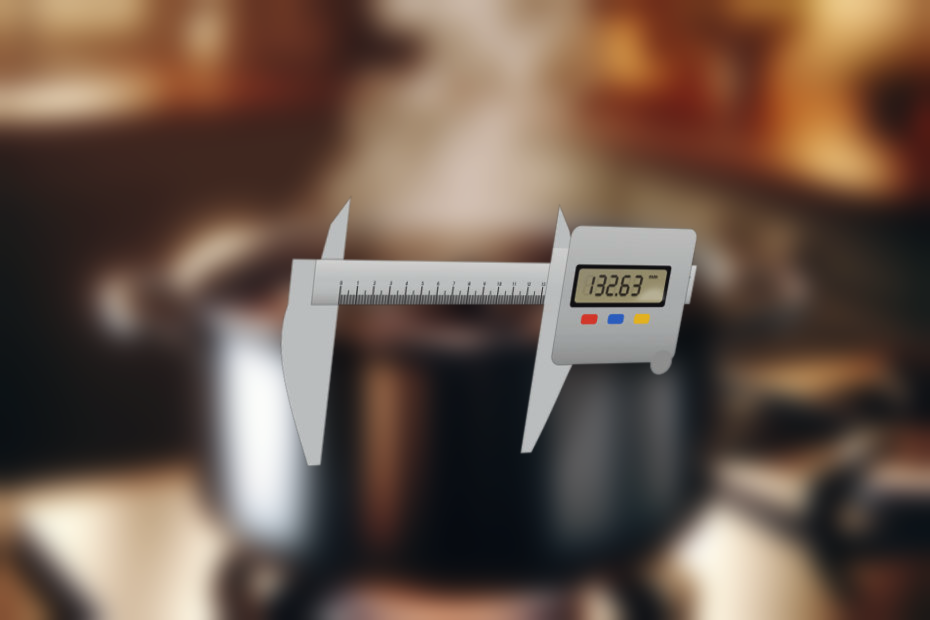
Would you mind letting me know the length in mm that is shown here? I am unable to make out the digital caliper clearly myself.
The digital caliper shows 132.63 mm
